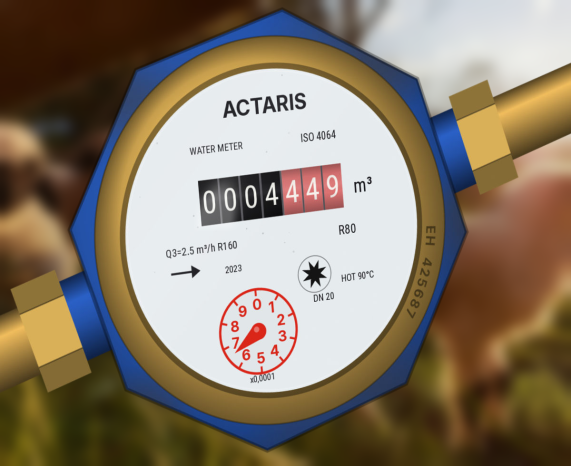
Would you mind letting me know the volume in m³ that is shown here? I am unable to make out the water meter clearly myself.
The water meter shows 4.4496 m³
